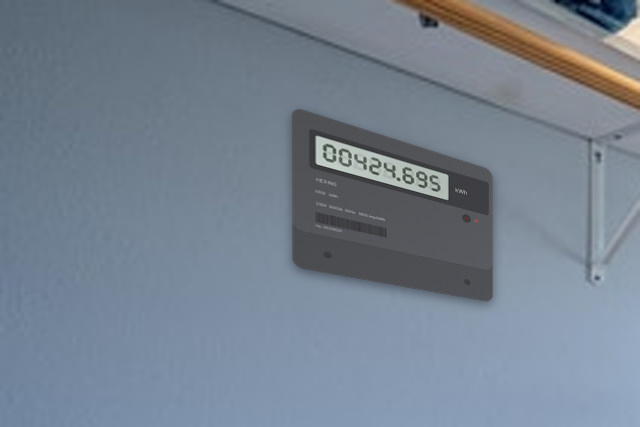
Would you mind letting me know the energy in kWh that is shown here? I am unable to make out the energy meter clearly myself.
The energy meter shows 424.695 kWh
